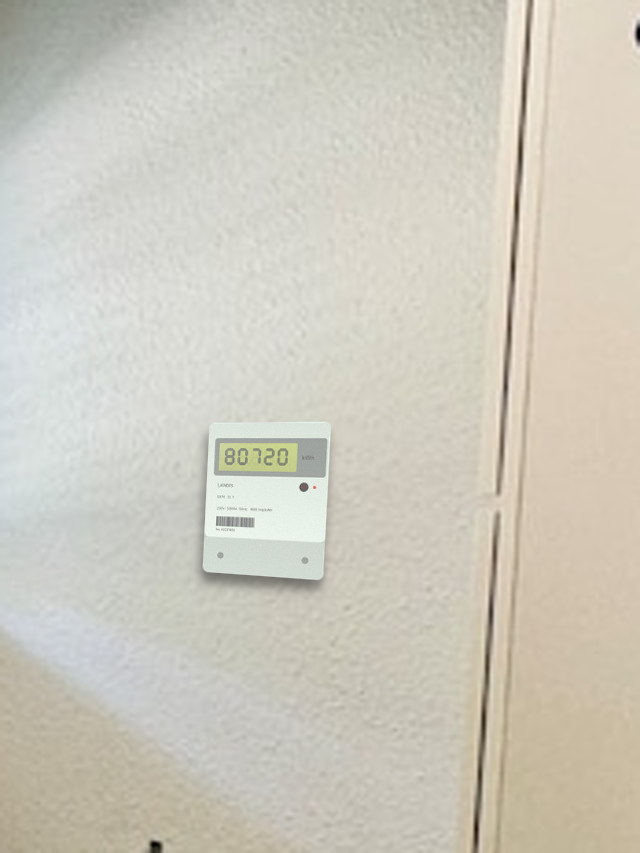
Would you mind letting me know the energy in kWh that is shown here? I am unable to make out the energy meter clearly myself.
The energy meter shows 80720 kWh
